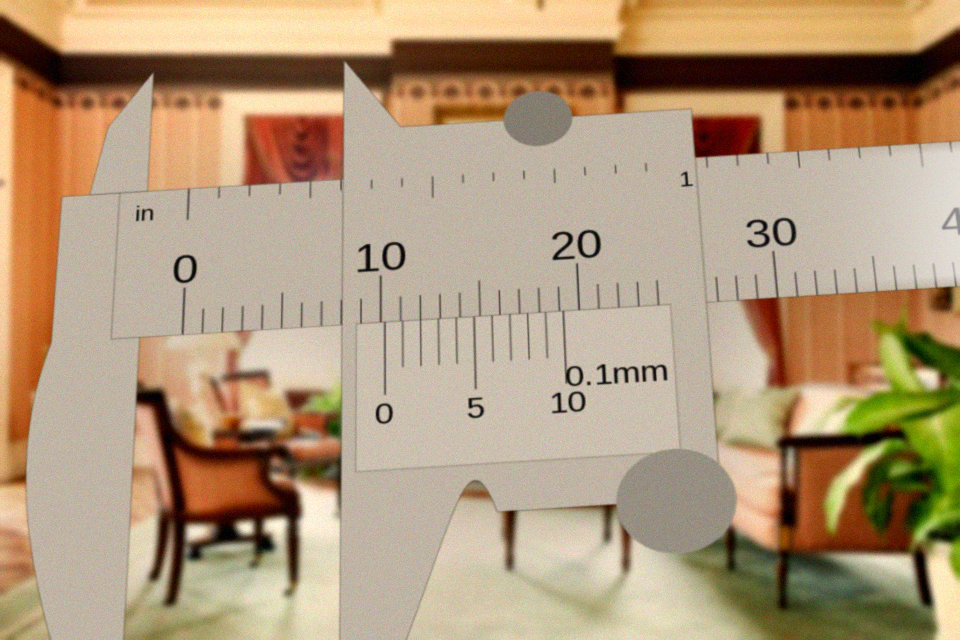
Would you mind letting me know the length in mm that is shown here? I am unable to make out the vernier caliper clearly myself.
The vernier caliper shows 10.2 mm
